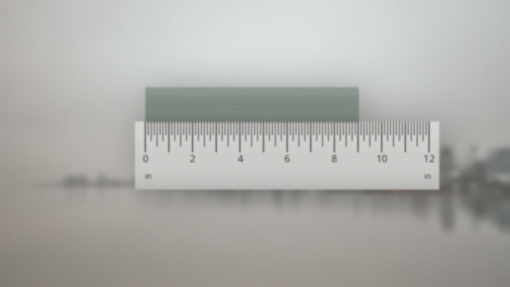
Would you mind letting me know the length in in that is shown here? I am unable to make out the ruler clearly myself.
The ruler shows 9 in
